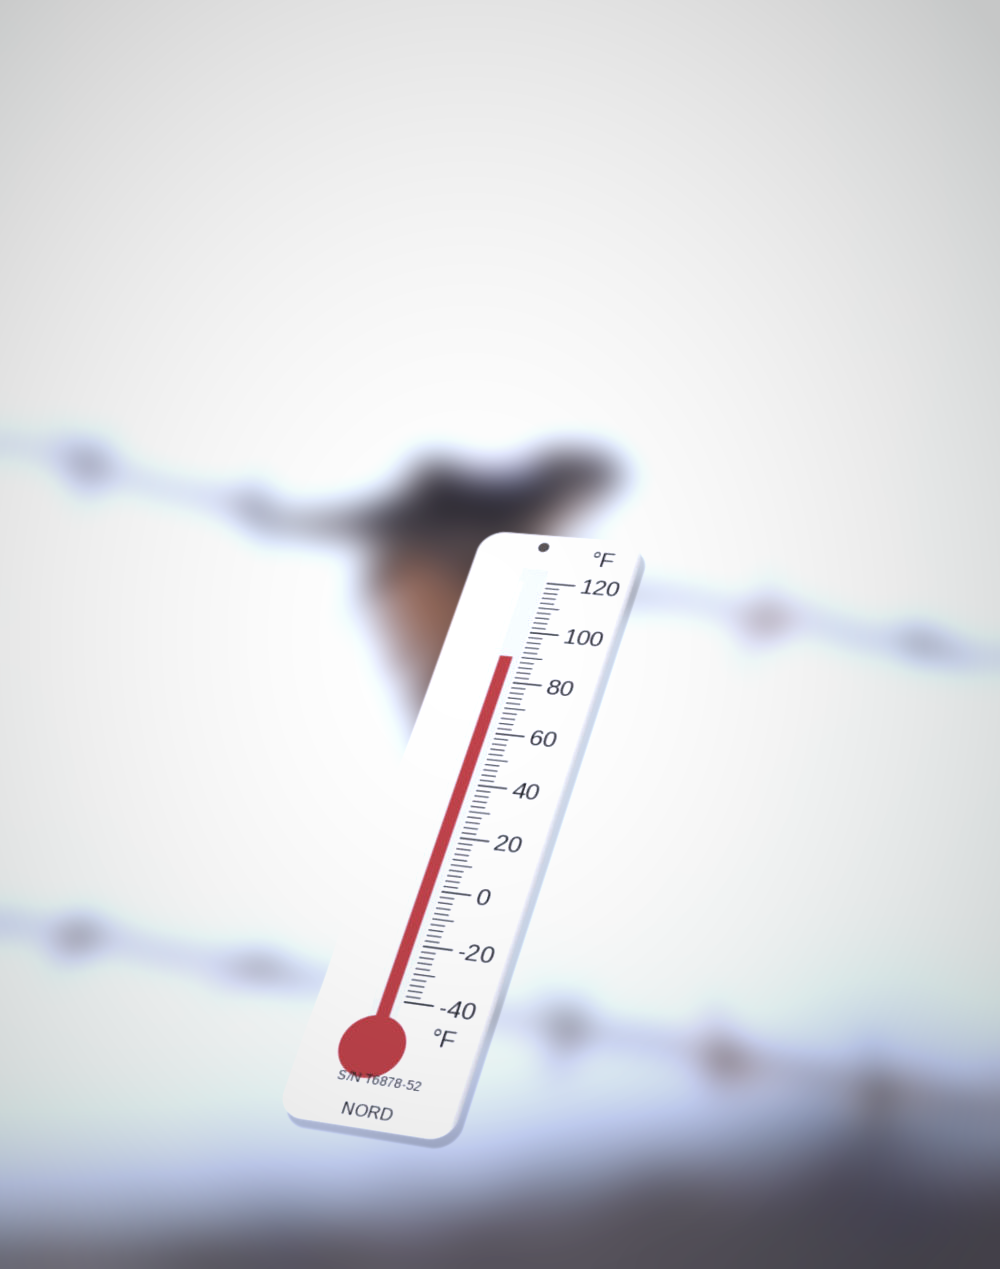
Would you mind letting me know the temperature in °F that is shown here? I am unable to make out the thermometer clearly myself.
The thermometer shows 90 °F
